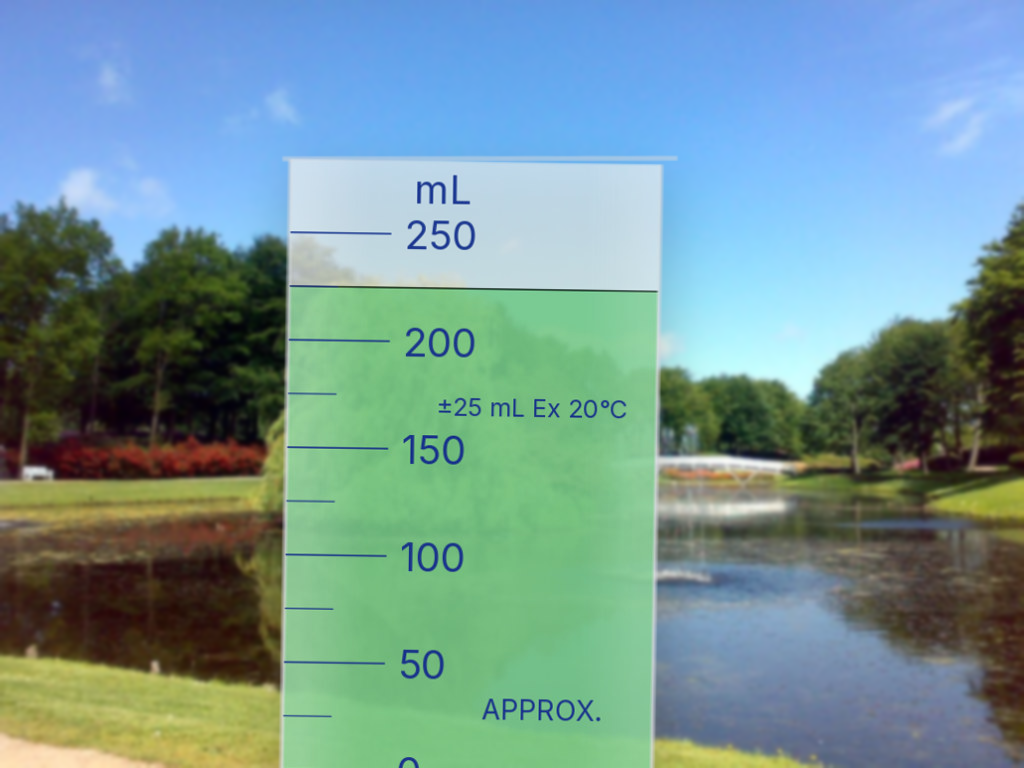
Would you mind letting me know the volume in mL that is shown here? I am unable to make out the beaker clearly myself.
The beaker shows 225 mL
